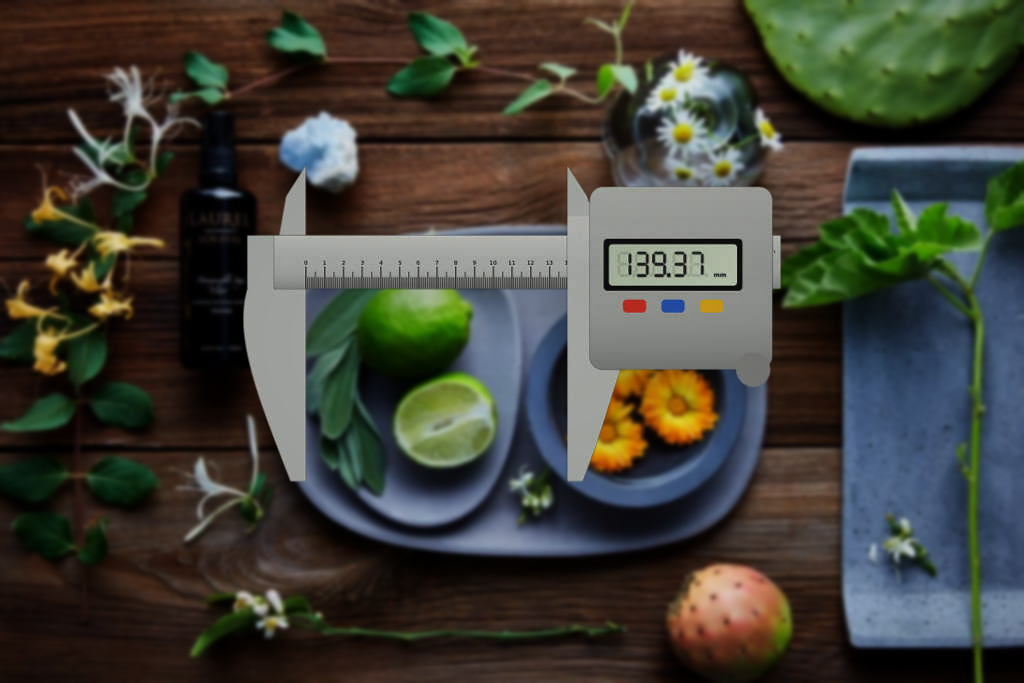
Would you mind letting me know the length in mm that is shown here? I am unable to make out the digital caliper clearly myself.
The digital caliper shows 139.37 mm
